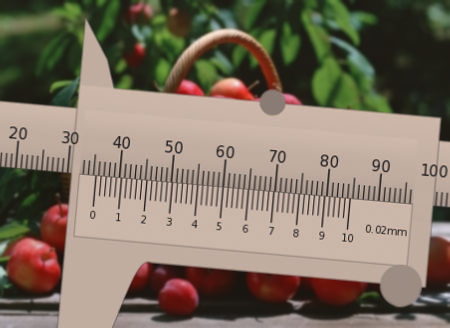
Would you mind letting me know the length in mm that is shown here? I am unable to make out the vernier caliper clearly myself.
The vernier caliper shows 35.5 mm
